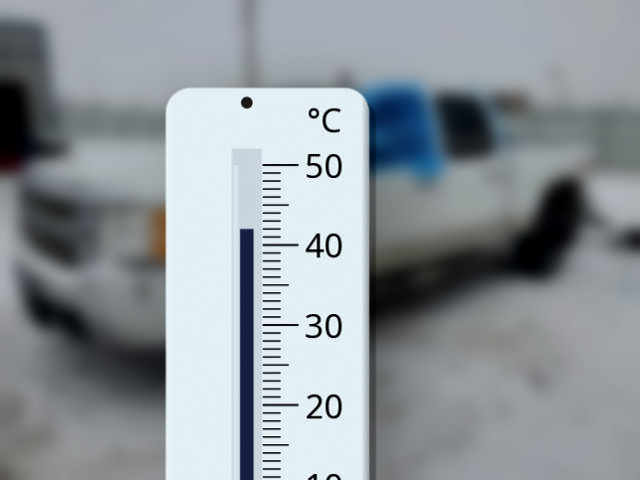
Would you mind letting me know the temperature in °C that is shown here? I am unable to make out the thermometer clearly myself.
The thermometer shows 42 °C
